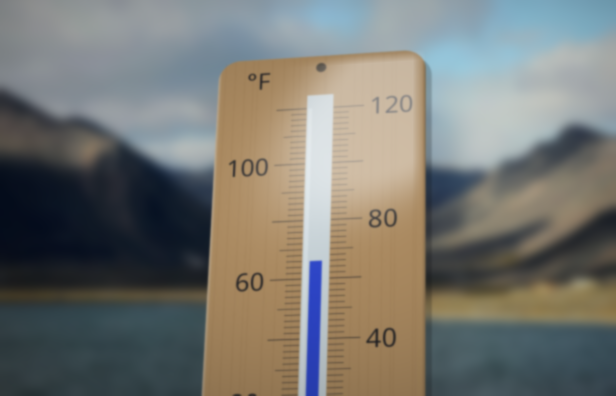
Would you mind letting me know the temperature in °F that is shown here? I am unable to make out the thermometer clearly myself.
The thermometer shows 66 °F
